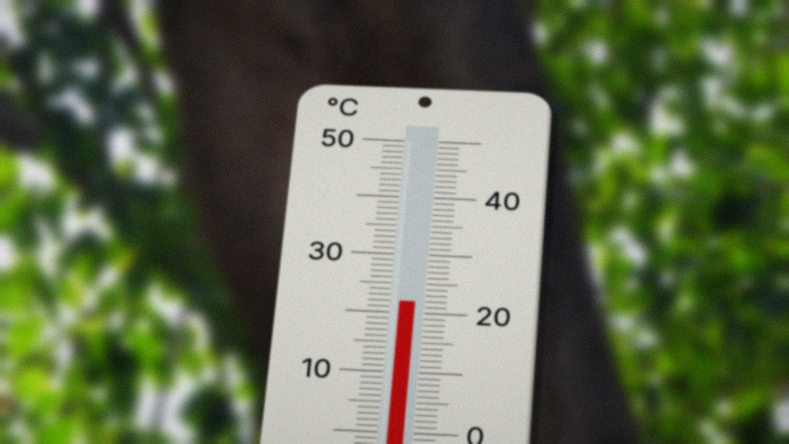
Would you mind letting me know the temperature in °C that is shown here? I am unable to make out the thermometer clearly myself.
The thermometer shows 22 °C
